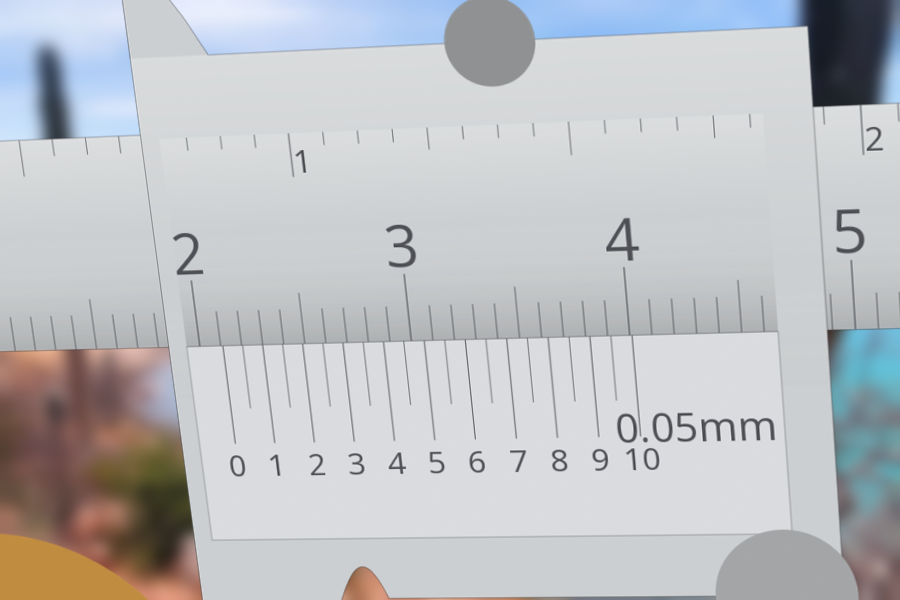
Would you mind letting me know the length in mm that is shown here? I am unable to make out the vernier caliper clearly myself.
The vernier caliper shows 21.1 mm
